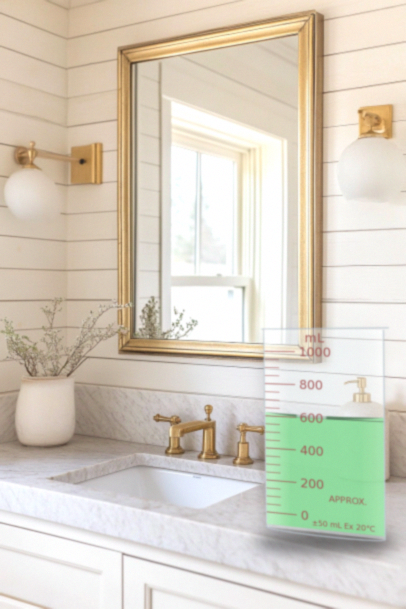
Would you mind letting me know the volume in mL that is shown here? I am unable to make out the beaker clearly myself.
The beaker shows 600 mL
